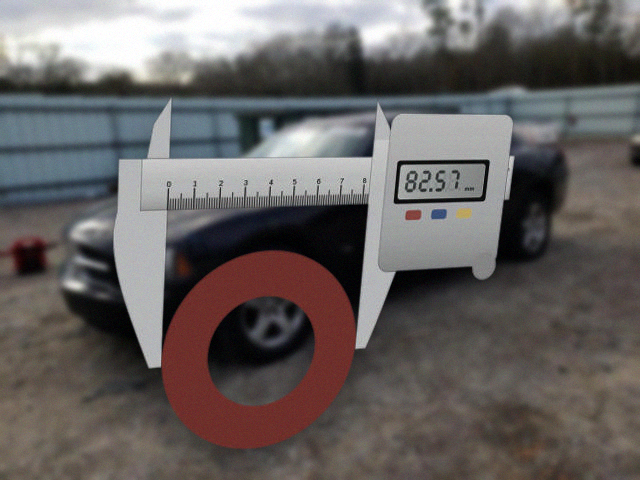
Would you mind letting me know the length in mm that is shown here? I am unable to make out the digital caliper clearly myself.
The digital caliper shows 82.57 mm
